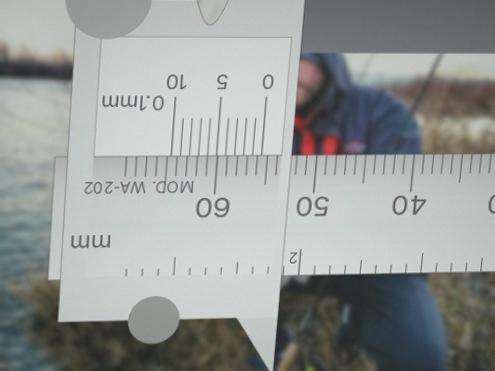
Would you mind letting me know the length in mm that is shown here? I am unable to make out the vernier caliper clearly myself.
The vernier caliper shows 55.6 mm
